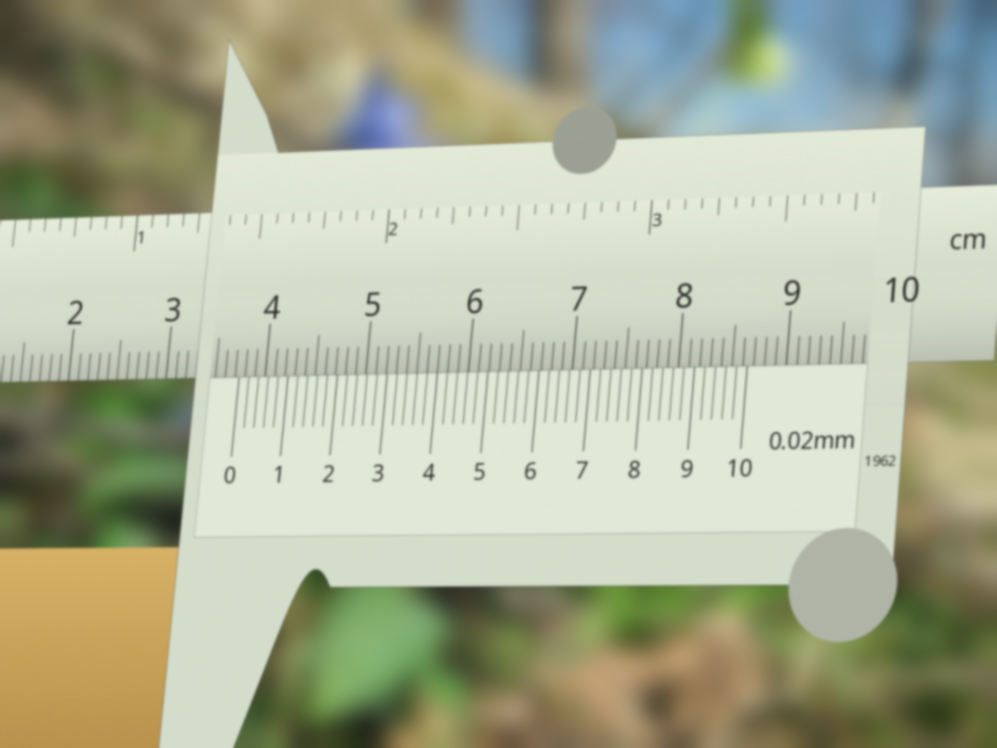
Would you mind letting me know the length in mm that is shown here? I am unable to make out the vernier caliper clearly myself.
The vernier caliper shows 37.4 mm
